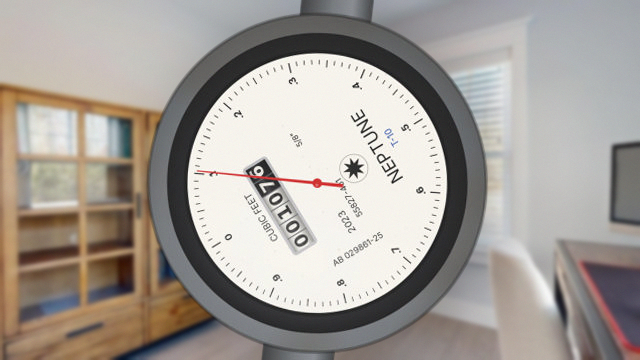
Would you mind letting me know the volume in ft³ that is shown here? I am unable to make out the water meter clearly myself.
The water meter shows 1076.10 ft³
